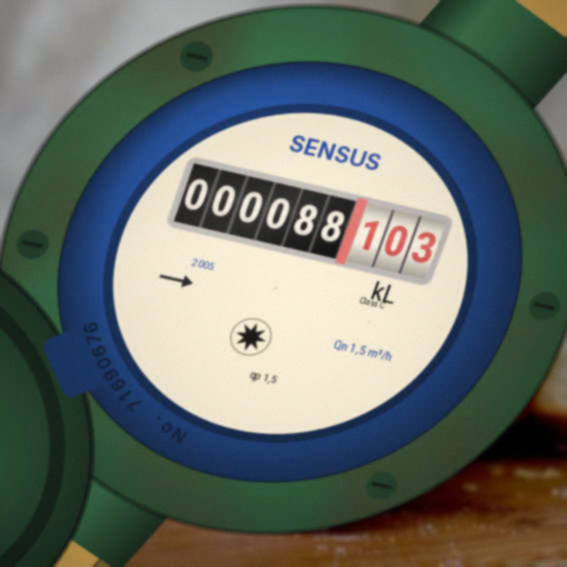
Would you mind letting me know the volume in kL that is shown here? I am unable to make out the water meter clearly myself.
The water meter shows 88.103 kL
